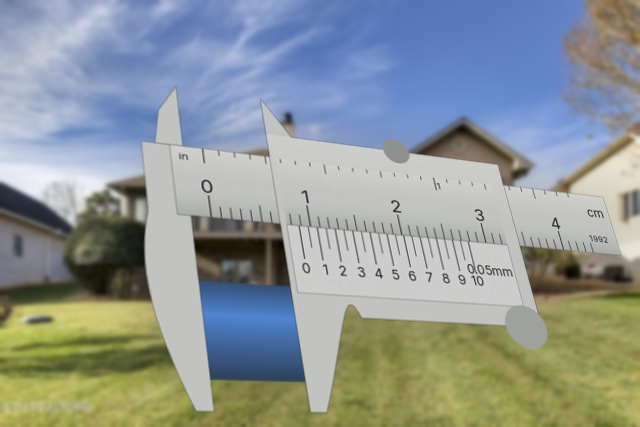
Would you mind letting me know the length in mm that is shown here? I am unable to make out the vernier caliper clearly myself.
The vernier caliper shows 8.8 mm
